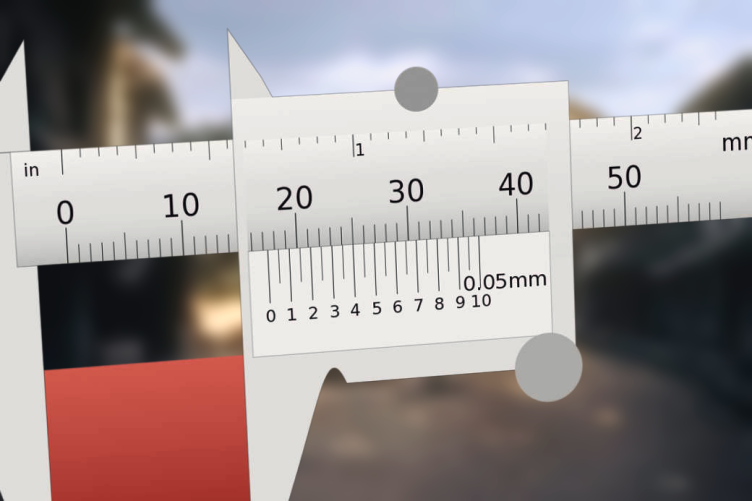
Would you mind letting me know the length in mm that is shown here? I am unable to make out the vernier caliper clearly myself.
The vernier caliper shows 17.4 mm
